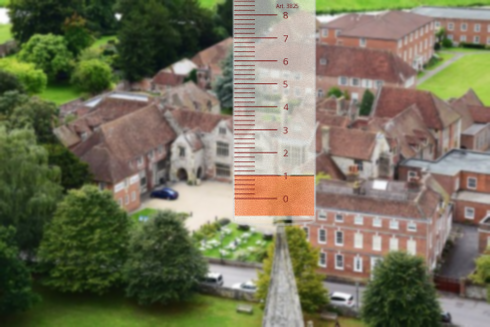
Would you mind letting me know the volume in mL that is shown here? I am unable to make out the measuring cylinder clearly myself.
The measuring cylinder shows 1 mL
